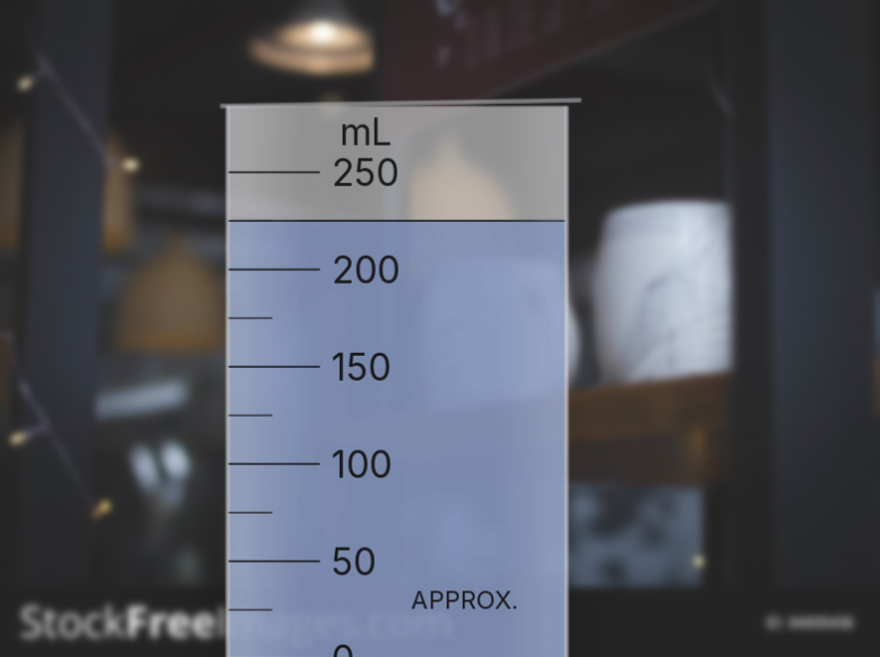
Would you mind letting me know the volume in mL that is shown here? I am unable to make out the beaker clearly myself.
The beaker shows 225 mL
